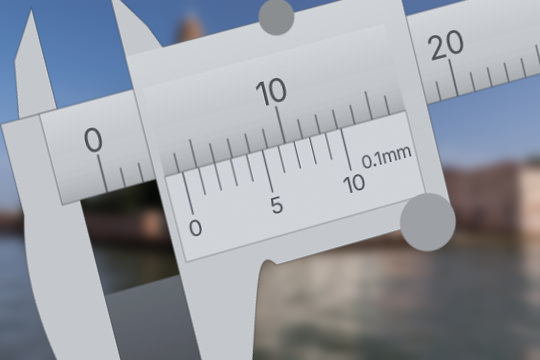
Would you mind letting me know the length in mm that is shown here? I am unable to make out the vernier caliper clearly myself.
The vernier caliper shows 4.2 mm
